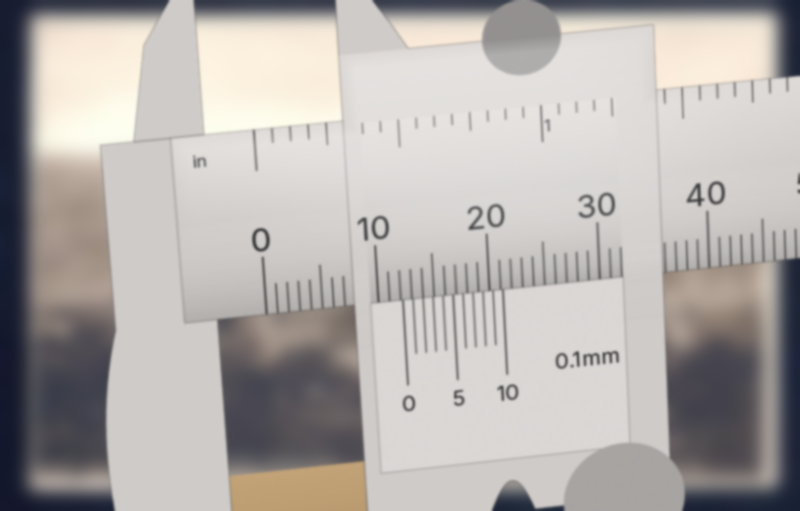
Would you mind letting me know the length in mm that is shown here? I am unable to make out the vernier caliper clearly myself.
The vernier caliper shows 12.2 mm
